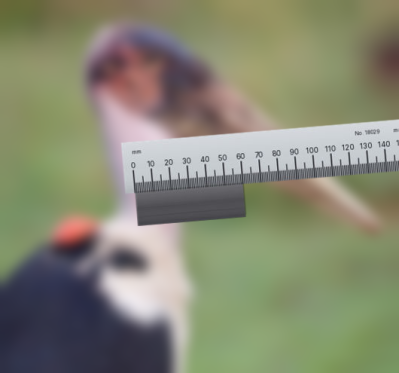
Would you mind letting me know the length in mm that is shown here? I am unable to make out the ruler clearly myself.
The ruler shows 60 mm
